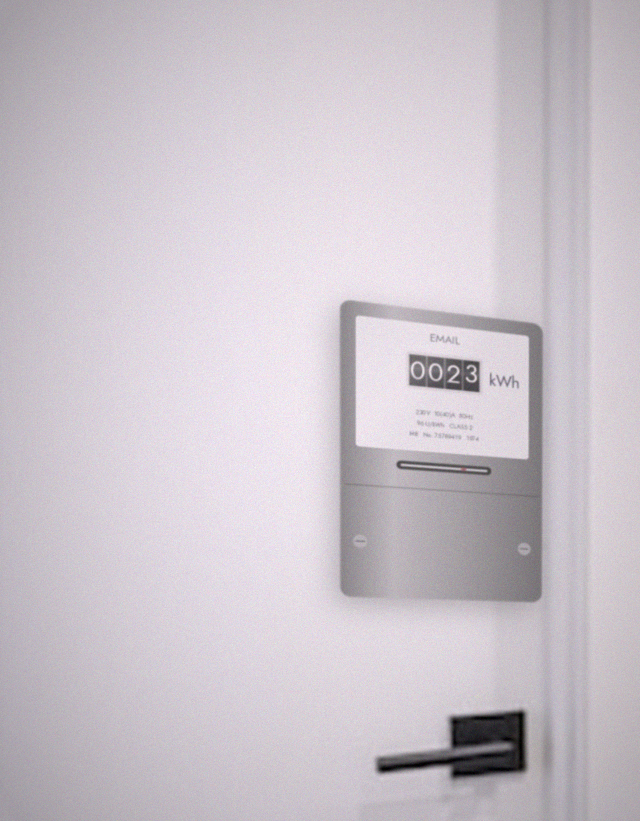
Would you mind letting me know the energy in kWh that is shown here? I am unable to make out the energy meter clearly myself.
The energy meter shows 23 kWh
